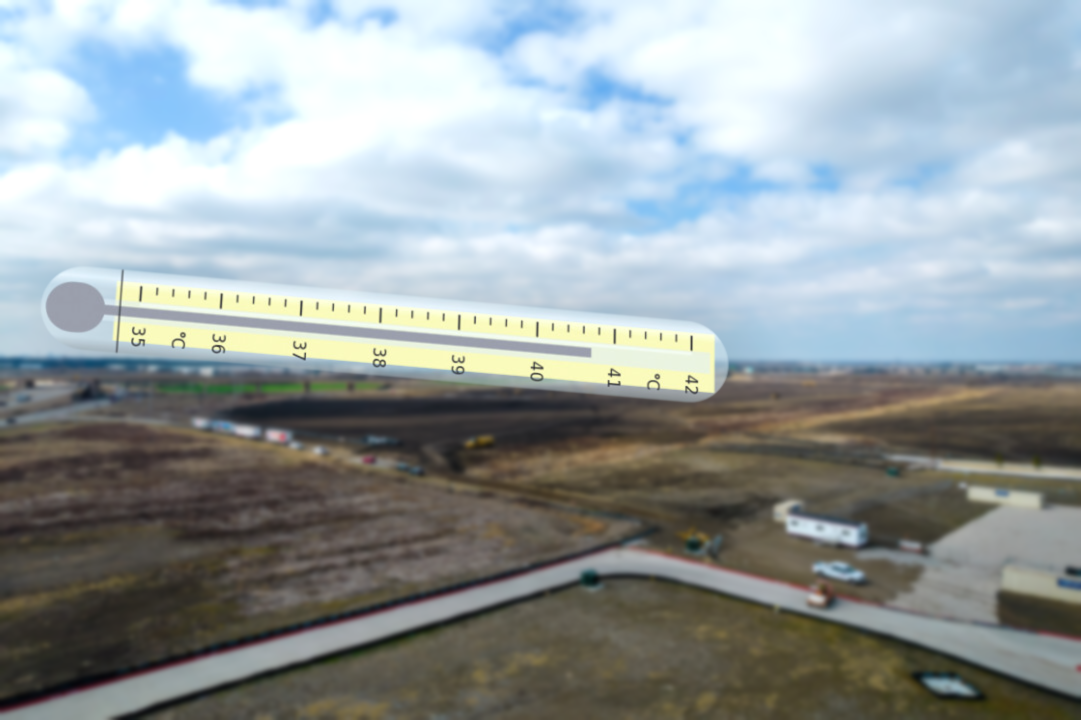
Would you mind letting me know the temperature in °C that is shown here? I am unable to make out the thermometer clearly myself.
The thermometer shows 40.7 °C
